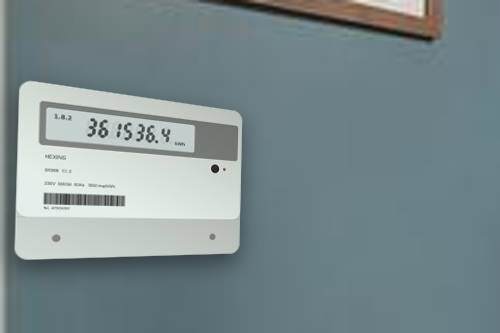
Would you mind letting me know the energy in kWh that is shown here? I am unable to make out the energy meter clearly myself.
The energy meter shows 361536.4 kWh
